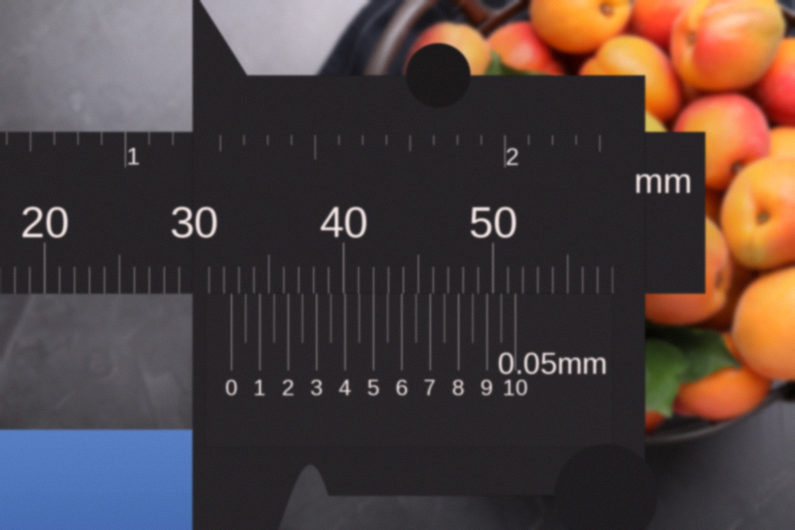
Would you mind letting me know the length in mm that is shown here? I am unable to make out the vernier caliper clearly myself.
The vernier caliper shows 32.5 mm
